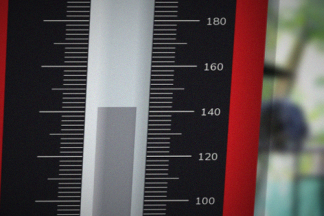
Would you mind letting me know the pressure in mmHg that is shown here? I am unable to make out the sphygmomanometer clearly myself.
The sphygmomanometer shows 142 mmHg
